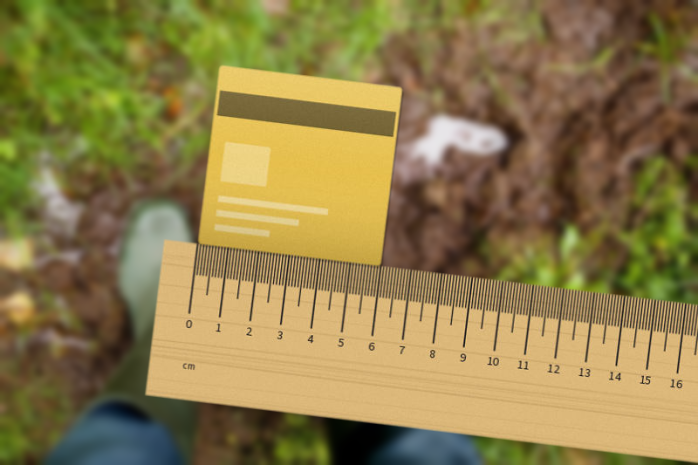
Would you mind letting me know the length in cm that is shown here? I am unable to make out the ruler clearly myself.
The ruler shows 6 cm
